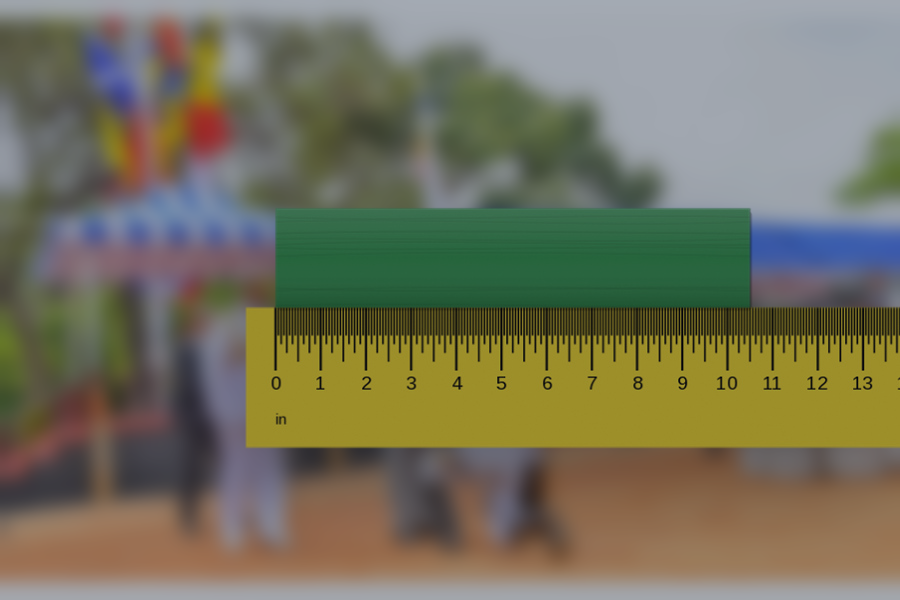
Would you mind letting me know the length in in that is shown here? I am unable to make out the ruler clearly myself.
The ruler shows 10.5 in
